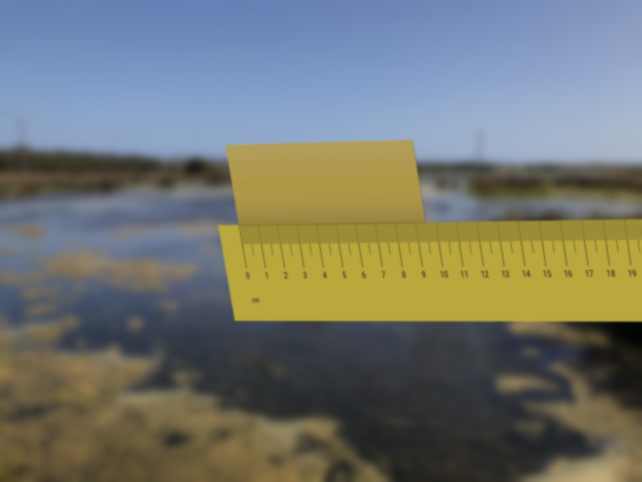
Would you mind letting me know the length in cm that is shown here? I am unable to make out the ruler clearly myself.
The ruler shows 9.5 cm
